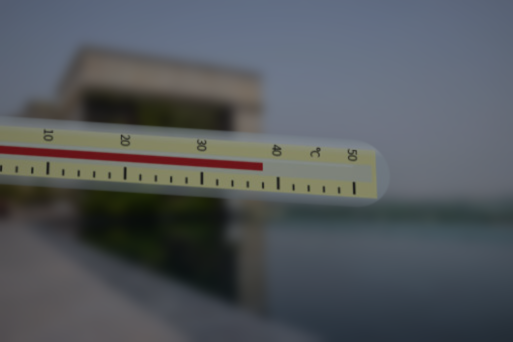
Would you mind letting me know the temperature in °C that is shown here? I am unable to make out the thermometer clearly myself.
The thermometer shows 38 °C
